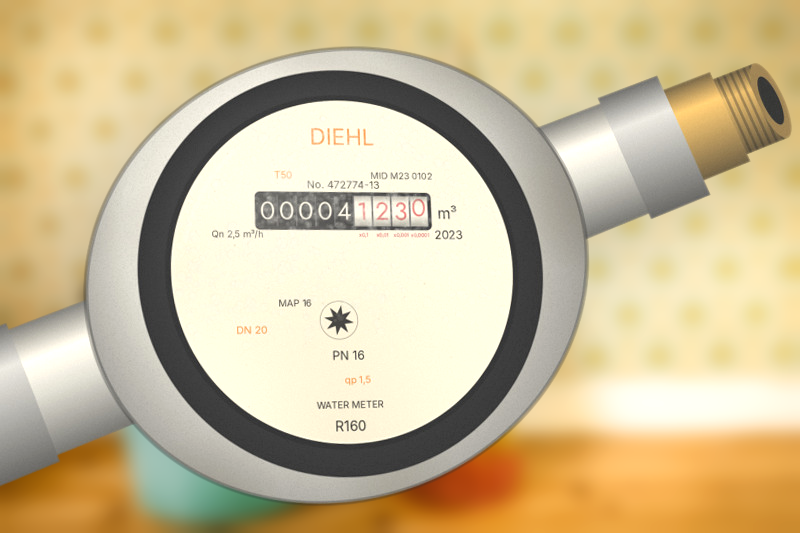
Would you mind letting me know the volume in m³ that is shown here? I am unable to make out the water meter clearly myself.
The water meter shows 4.1230 m³
